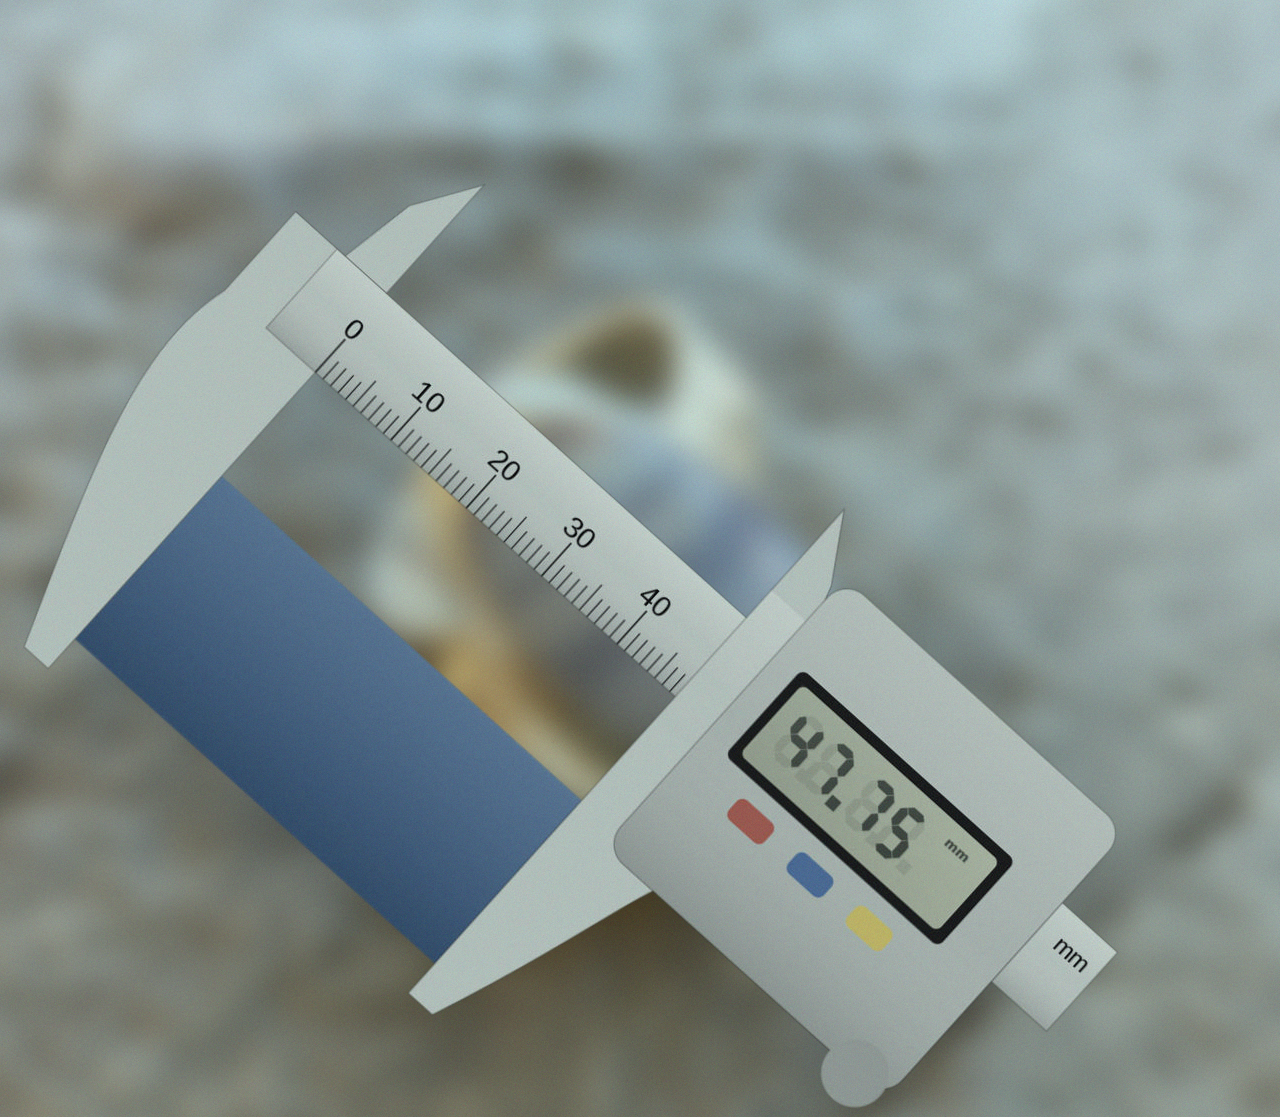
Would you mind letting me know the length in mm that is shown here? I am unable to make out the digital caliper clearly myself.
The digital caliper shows 47.75 mm
